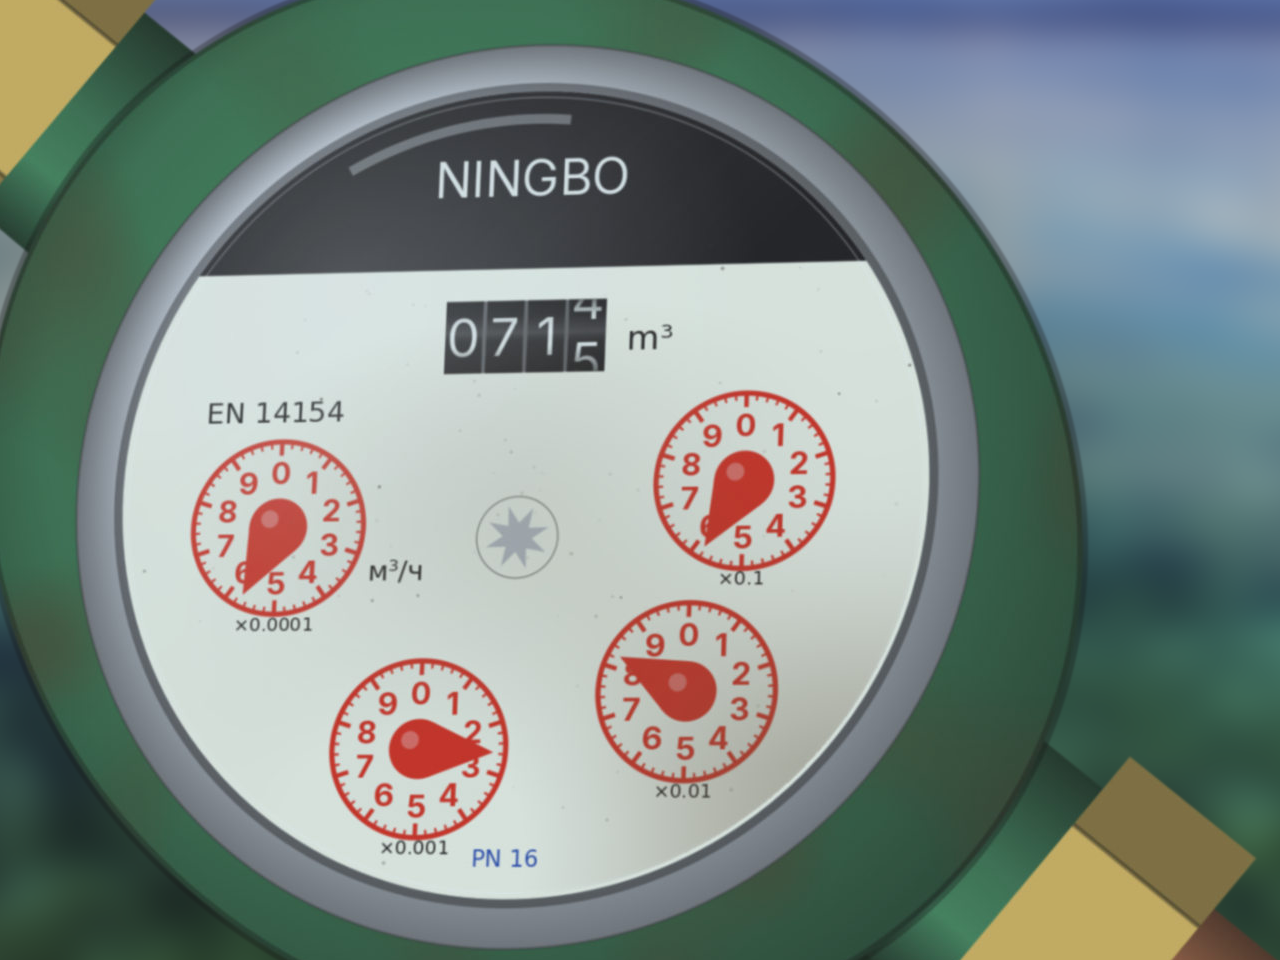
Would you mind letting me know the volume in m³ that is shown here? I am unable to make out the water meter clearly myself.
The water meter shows 714.5825 m³
